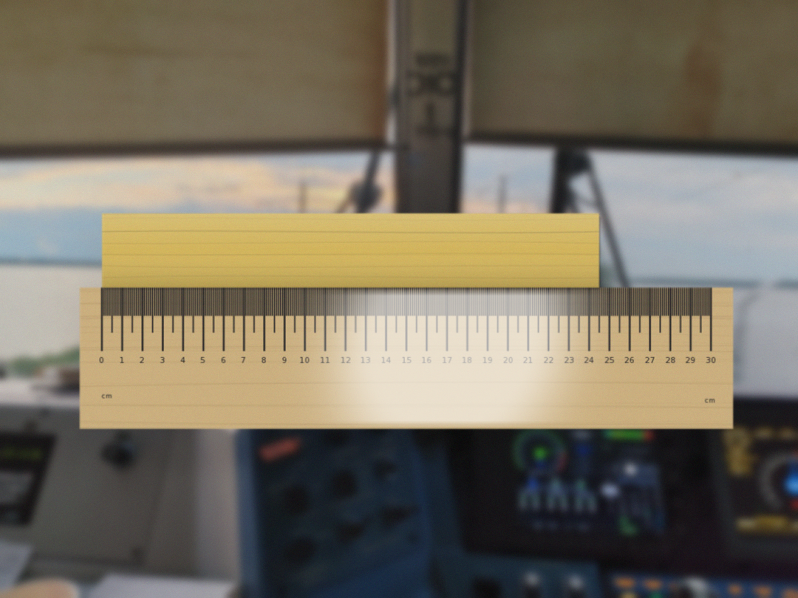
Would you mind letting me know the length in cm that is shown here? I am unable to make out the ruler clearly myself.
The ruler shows 24.5 cm
